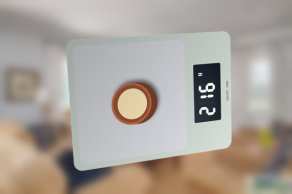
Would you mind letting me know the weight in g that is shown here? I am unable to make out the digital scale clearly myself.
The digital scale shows 216 g
